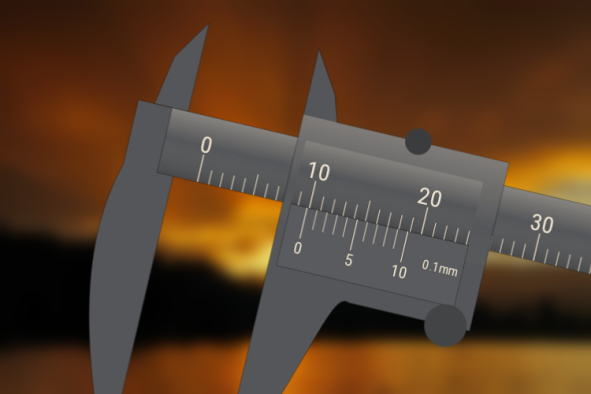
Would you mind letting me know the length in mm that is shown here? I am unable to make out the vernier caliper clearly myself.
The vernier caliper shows 9.8 mm
